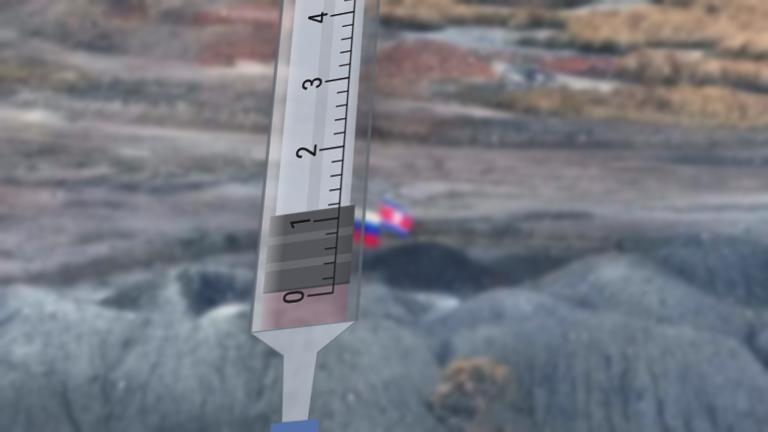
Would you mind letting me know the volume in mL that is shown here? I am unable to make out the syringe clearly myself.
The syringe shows 0.1 mL
